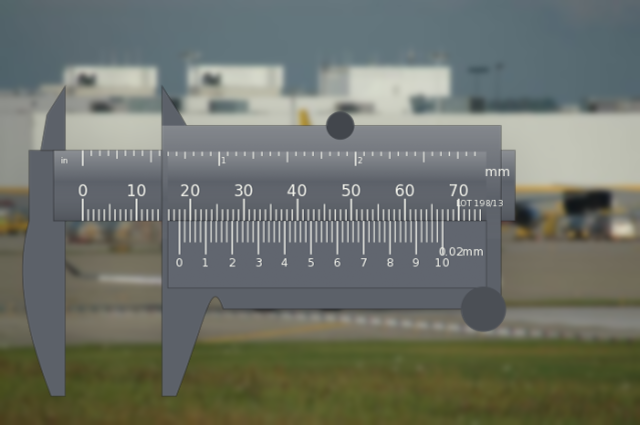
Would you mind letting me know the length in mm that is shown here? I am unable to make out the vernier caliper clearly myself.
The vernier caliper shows 18.0 mm
